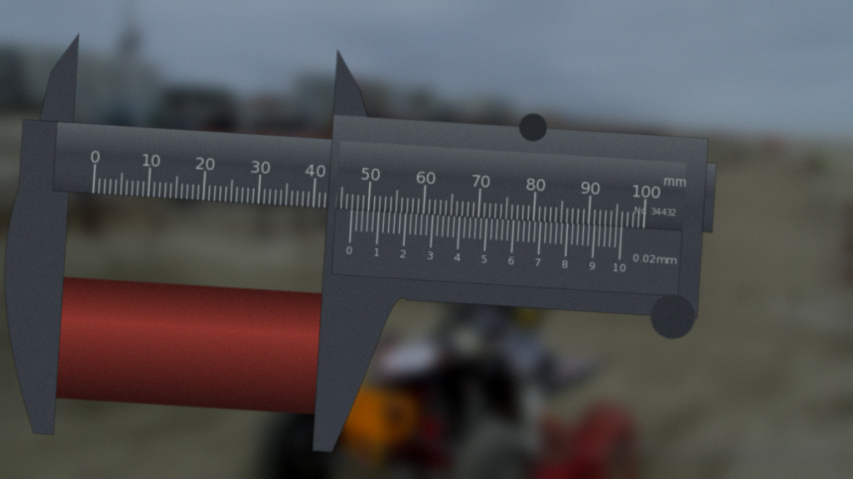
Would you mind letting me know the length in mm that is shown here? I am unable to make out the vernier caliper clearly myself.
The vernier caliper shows 47.0 mm
